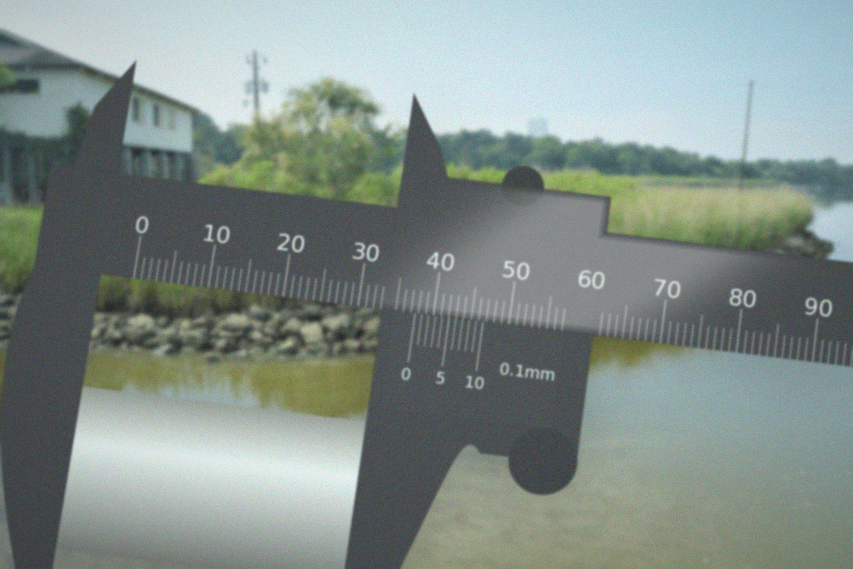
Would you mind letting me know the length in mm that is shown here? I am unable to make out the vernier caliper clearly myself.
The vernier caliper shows 37.6 mm
